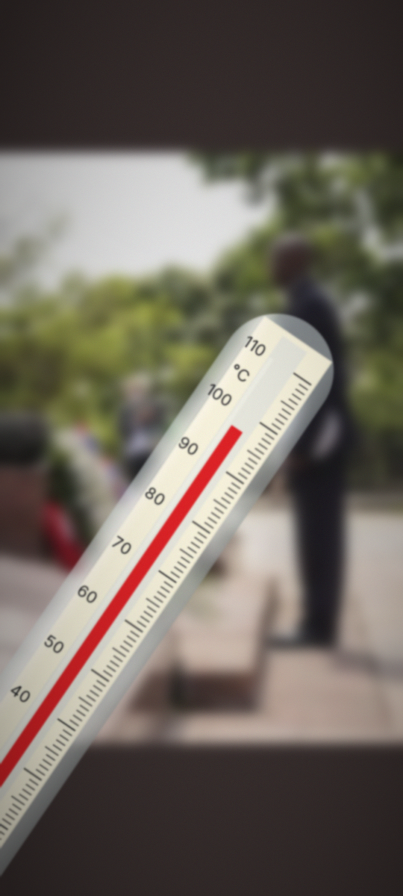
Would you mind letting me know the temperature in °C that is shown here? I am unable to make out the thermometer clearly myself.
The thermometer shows 97 °C
